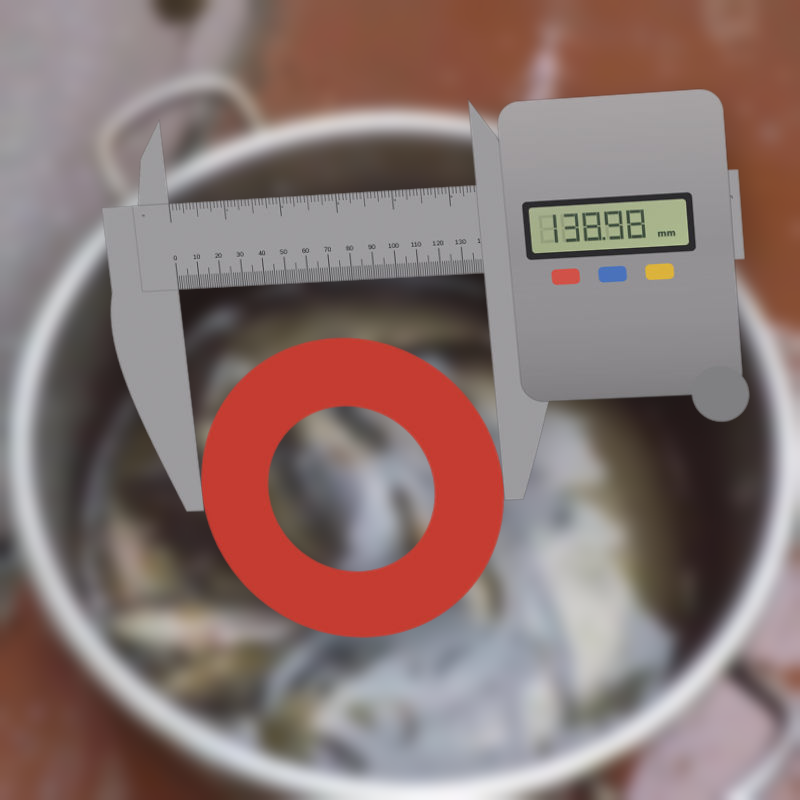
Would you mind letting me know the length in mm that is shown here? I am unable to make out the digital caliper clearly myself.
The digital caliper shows 138.98 mm
